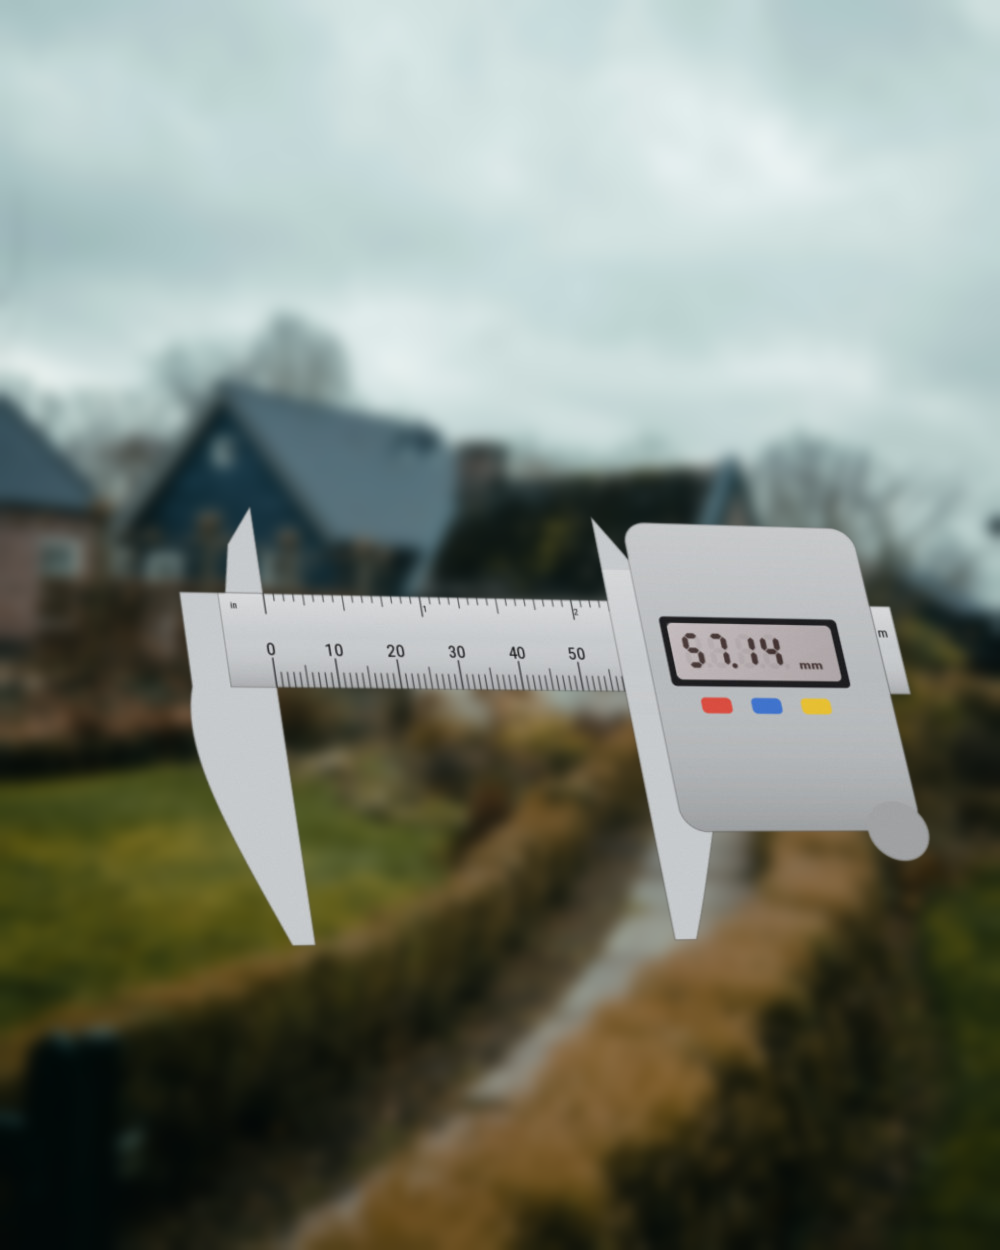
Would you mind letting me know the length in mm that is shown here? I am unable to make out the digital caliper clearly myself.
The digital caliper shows 57.14 mm
